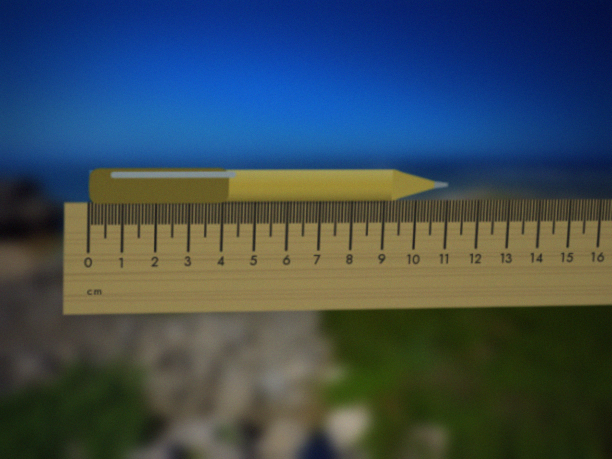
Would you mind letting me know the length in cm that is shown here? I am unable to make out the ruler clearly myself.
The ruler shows 11 cm
